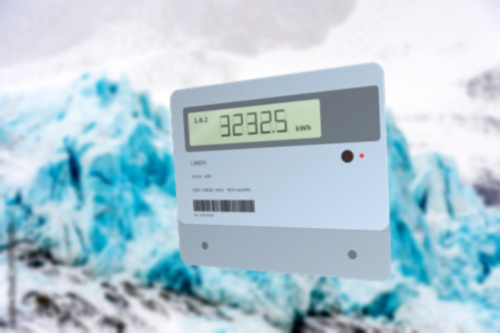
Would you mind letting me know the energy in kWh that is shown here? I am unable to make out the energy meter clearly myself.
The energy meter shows 3232.5 kWh
